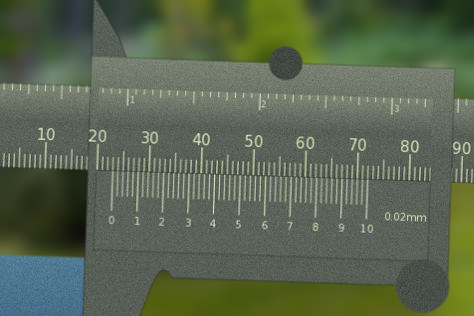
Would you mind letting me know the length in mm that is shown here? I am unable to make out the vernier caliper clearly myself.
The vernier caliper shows 23.0 mm
